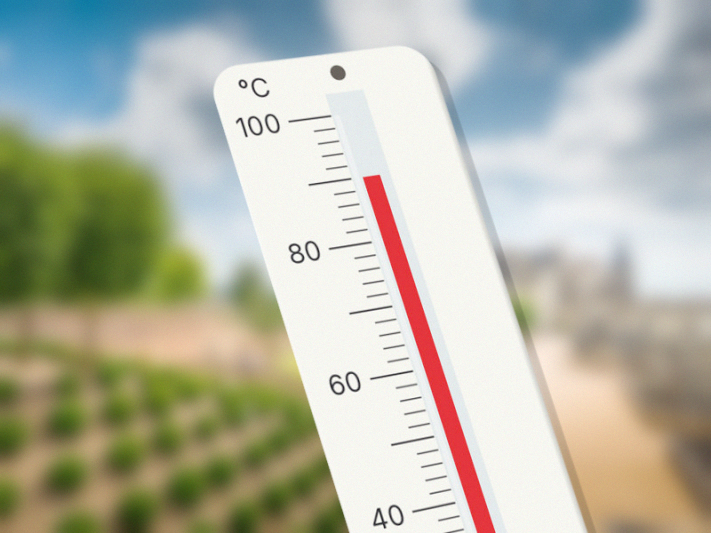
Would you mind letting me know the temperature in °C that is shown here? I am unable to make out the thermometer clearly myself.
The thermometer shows 90 °C
